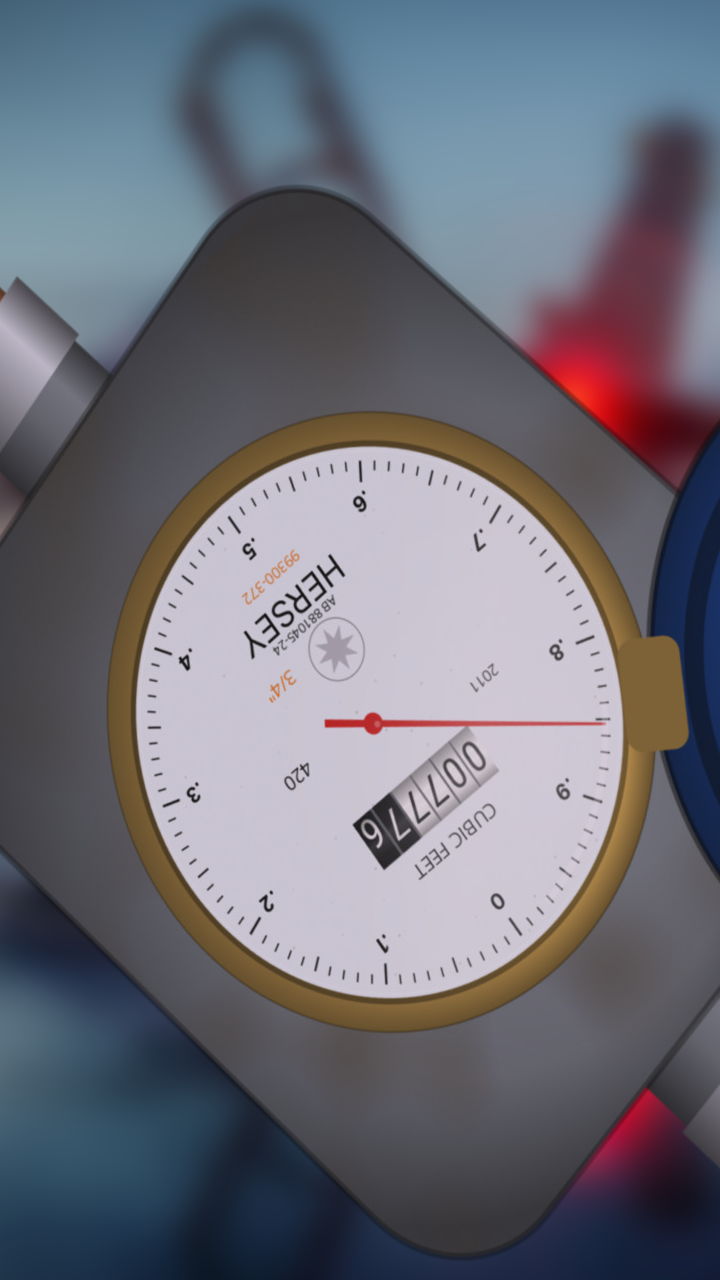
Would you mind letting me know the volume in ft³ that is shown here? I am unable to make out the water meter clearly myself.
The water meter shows 7775.85 ft³
